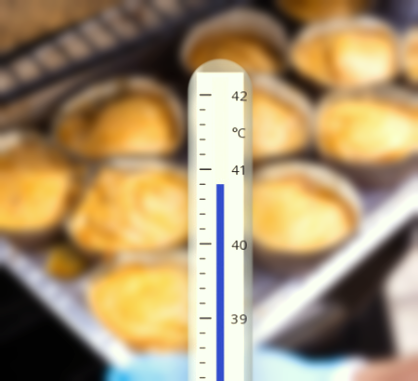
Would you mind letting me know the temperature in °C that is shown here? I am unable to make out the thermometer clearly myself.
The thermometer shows 40.8 °C
